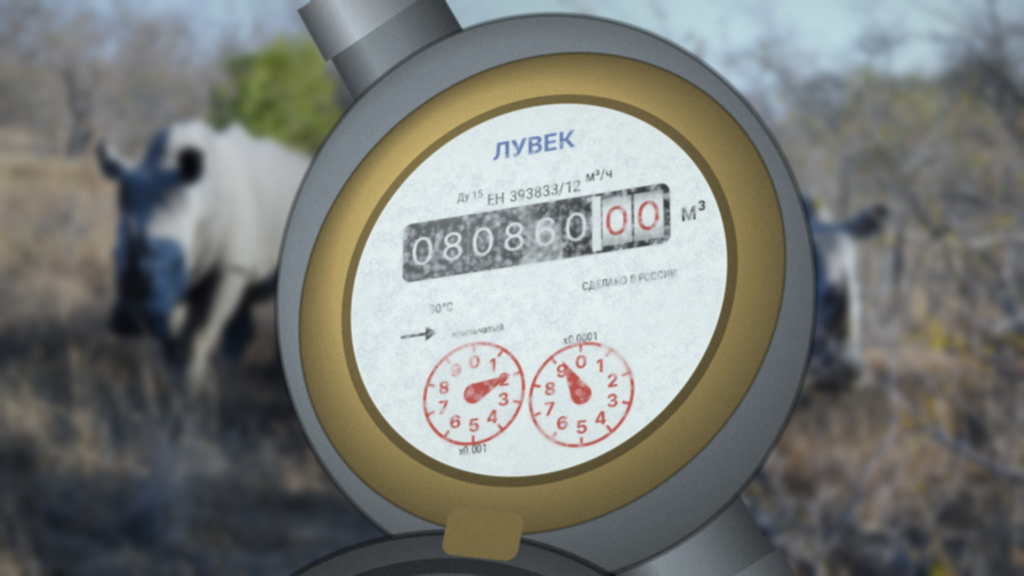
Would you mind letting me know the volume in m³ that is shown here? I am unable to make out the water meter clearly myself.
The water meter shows 80860.0019 m³
